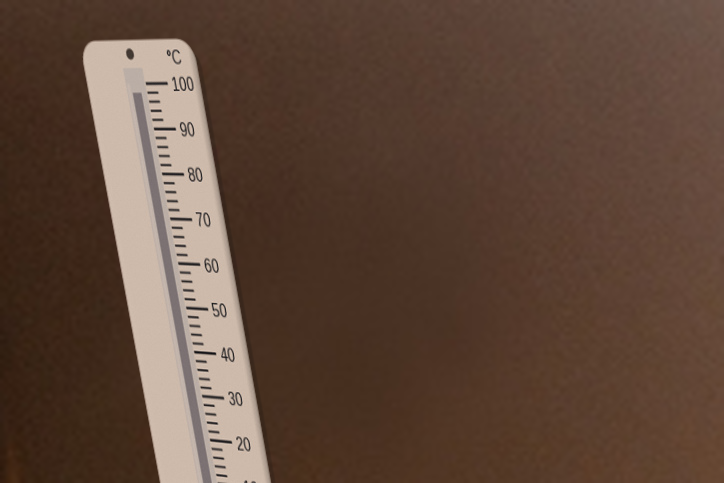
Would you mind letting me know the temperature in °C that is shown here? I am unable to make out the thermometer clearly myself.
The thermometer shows 98 °C
